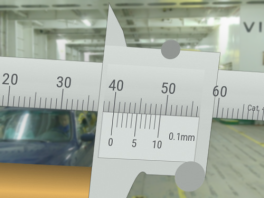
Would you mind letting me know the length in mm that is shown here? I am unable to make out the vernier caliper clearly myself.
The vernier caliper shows 40.0 mm
